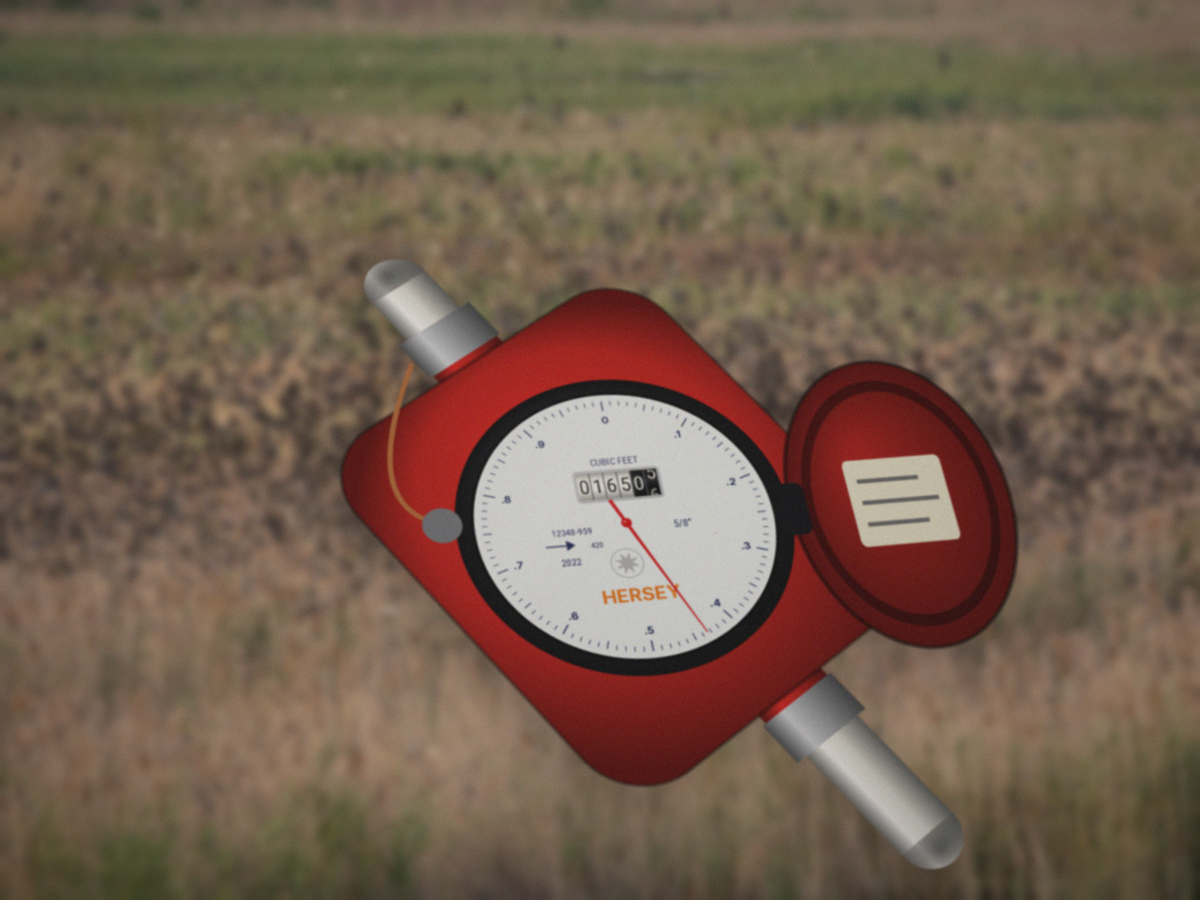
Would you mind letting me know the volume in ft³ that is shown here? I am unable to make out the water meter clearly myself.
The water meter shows 16505.43 ft³
